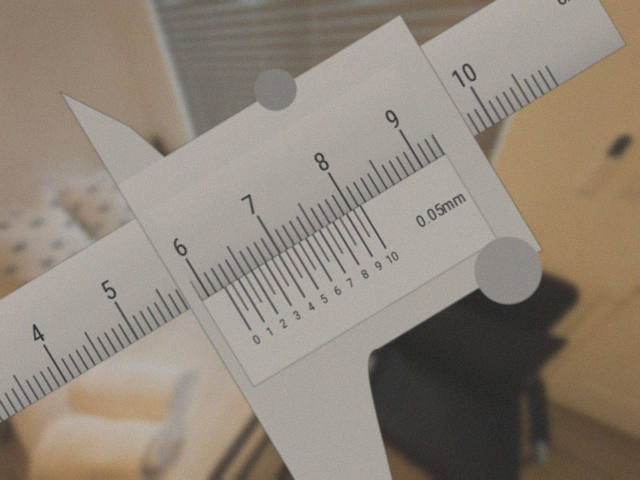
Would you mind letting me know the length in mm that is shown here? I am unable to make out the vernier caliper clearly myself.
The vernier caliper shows 62.2 mm
